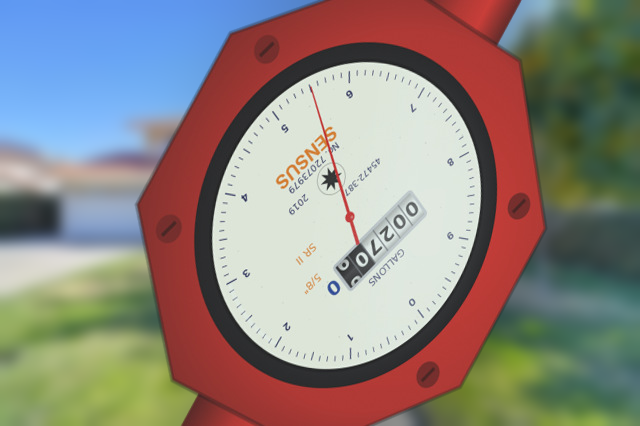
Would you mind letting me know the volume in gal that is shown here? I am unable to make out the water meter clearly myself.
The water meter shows 27085.5 gal
